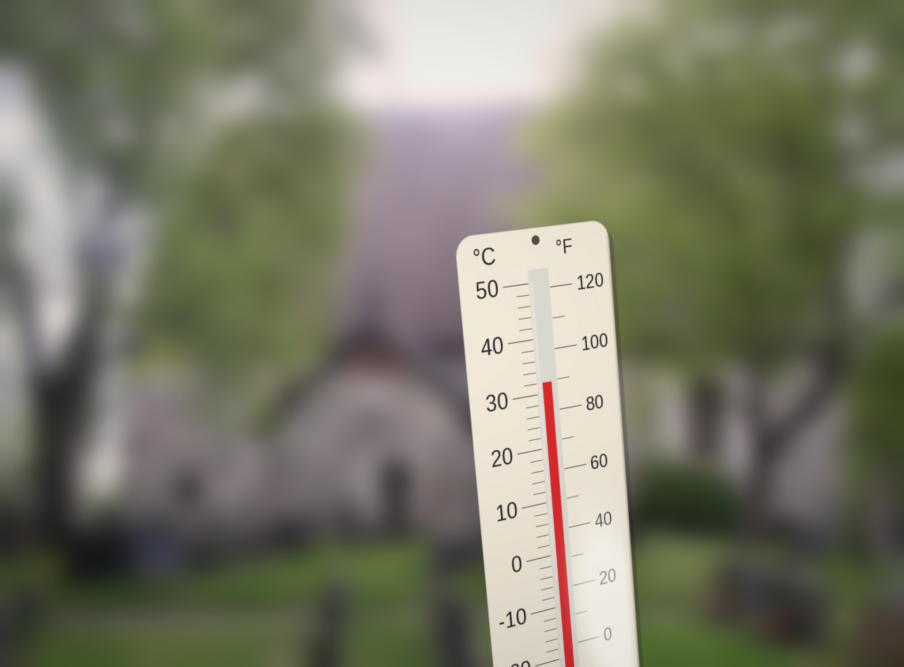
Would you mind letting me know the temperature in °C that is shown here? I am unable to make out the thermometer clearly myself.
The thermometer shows 32 °C
